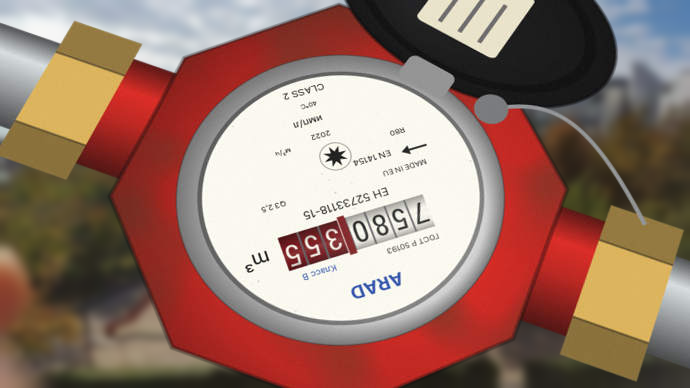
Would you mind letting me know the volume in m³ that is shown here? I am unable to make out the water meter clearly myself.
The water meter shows 7580.355 m³
